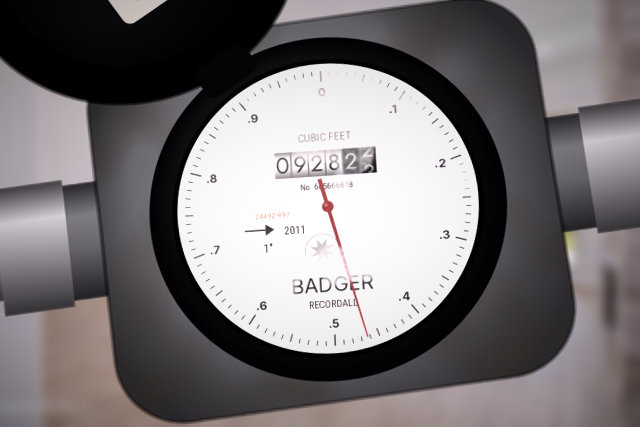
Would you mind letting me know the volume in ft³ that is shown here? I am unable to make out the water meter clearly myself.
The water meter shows 92822.46 ft³
